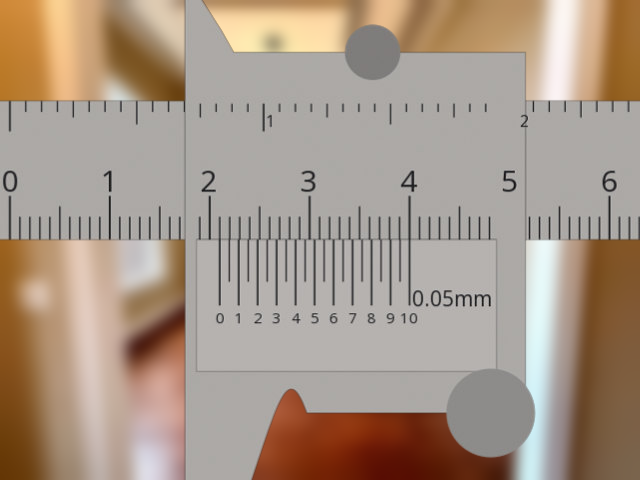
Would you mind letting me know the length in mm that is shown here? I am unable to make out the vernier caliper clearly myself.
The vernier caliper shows 21.0 mm
